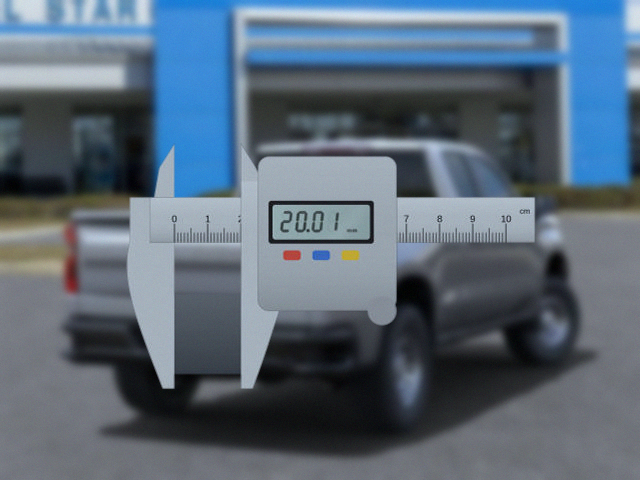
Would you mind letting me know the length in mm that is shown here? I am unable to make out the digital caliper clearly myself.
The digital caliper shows 20.01 mm
